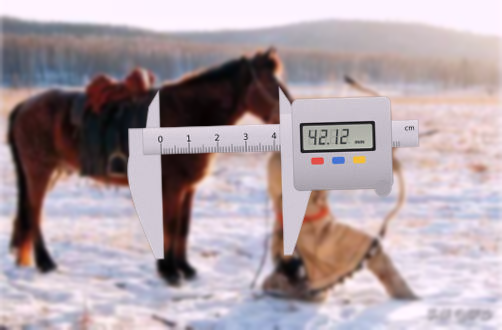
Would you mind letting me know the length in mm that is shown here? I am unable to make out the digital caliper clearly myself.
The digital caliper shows 42.12 mm
